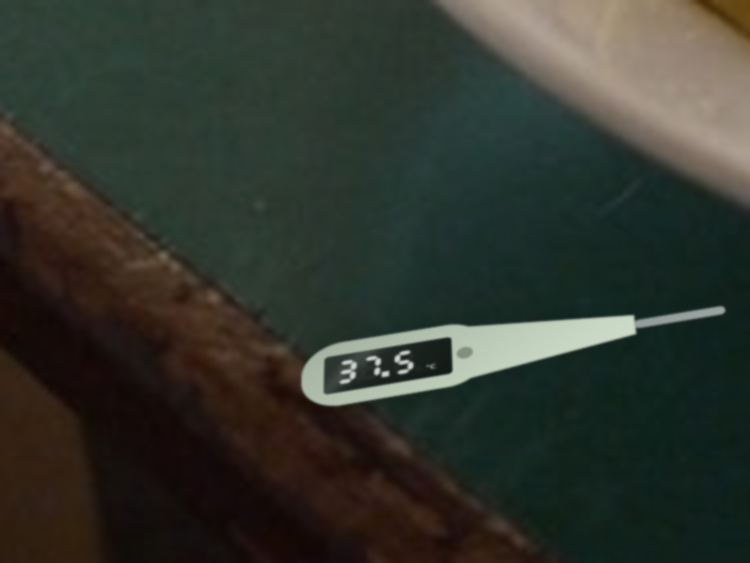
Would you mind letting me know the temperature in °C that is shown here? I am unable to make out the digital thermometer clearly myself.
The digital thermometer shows 37.5 °C
